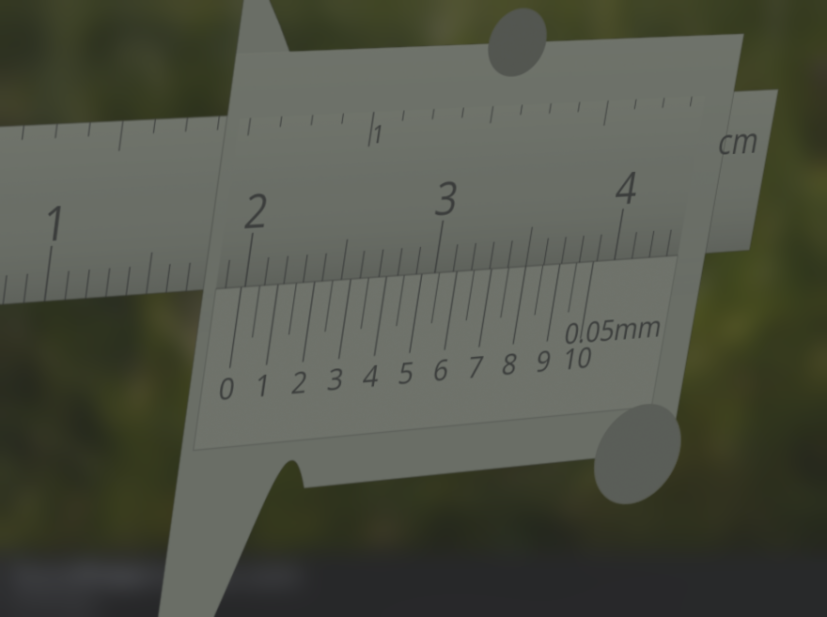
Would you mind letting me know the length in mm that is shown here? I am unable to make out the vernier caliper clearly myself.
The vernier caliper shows 19.8 mm
